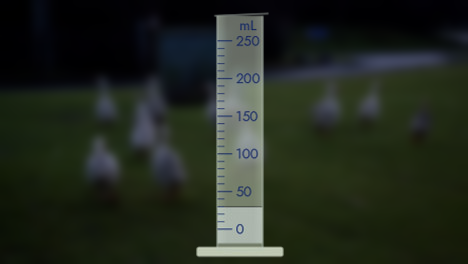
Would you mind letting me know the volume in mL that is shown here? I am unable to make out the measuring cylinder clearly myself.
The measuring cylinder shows 30 mL
